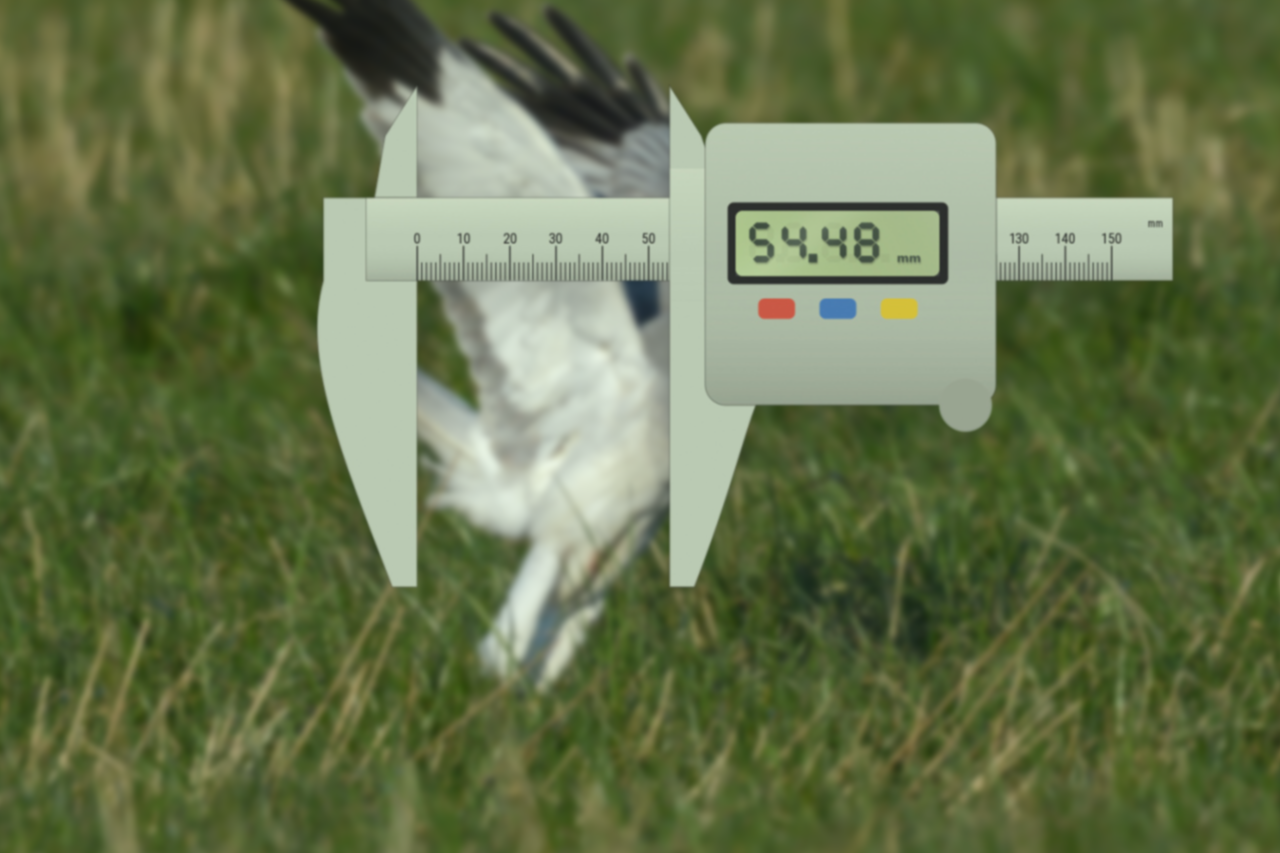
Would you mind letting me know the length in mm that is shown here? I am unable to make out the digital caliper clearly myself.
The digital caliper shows 54.48 mm
